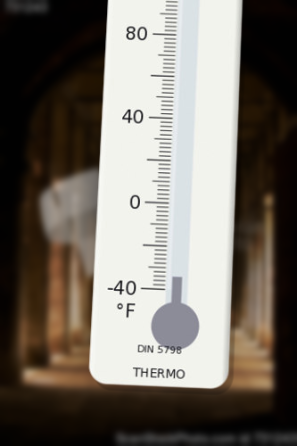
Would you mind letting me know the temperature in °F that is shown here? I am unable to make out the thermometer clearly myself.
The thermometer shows -34 °F
